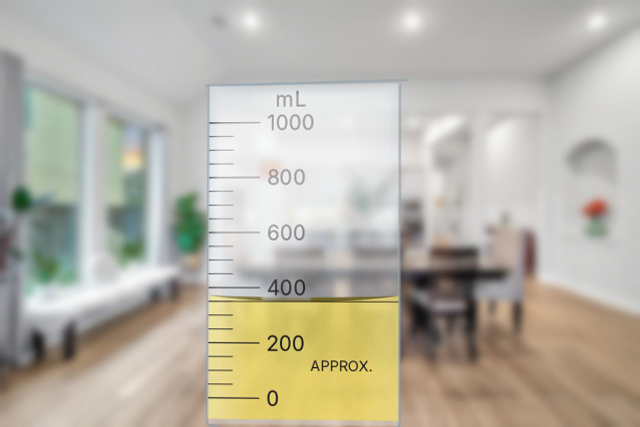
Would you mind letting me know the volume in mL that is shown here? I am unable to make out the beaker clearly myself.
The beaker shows 350 mL
